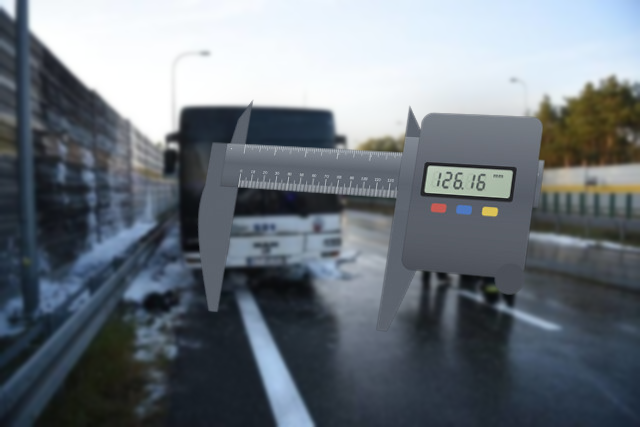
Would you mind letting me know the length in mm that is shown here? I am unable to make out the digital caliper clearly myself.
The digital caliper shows 126.16 mm
